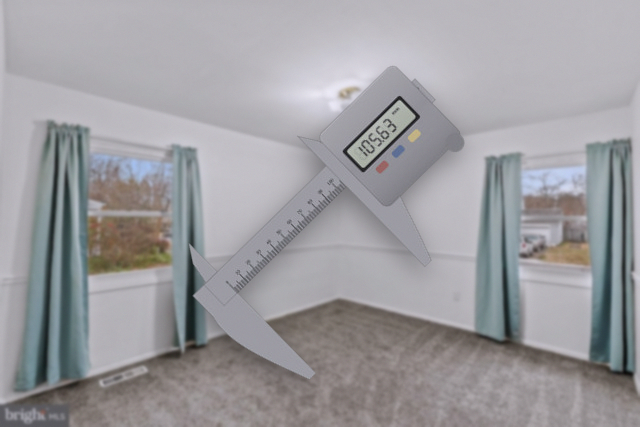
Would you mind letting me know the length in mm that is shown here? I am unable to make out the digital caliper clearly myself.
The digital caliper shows 105.63 mm
